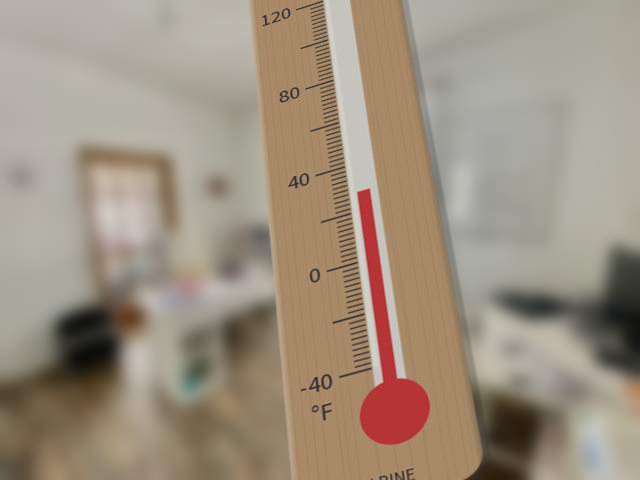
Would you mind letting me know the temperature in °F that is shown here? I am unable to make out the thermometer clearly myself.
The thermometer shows 28 °F
